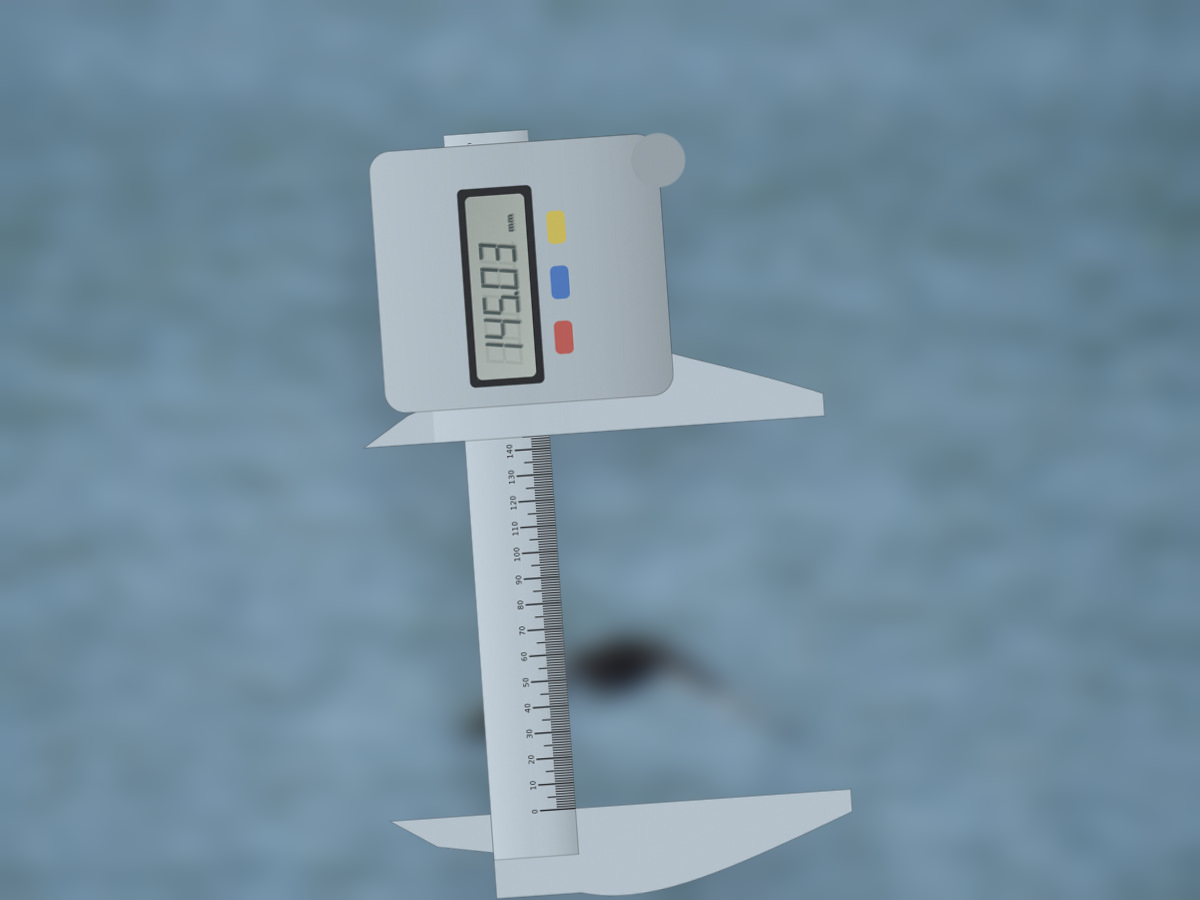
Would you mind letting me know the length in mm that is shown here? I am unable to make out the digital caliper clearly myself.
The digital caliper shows 145.03 mm
